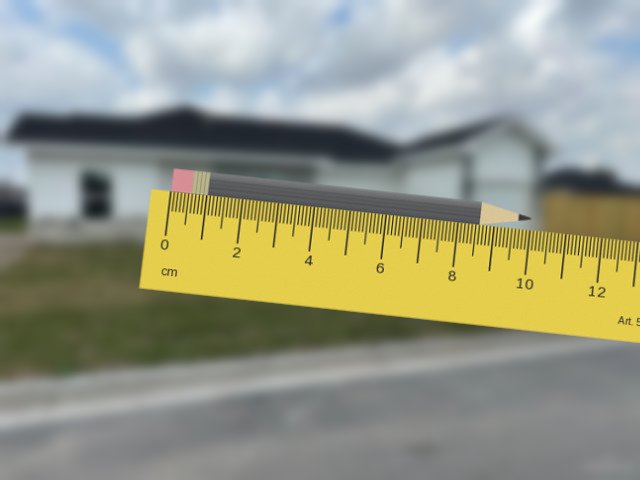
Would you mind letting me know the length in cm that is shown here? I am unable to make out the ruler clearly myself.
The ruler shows 10 cm
